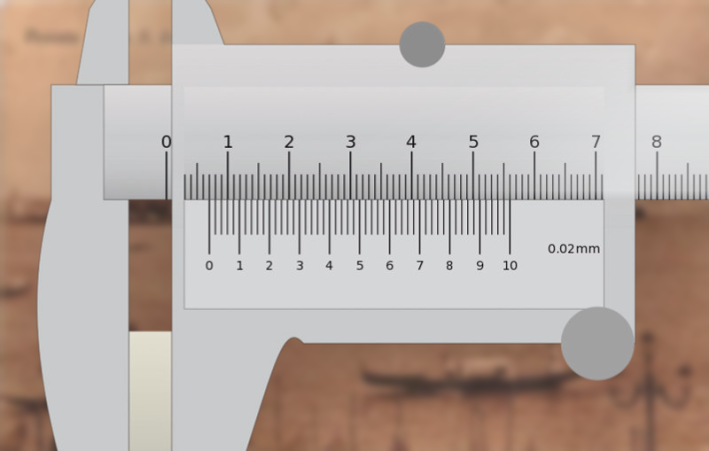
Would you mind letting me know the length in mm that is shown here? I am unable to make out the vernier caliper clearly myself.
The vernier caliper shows 7.0 mm
